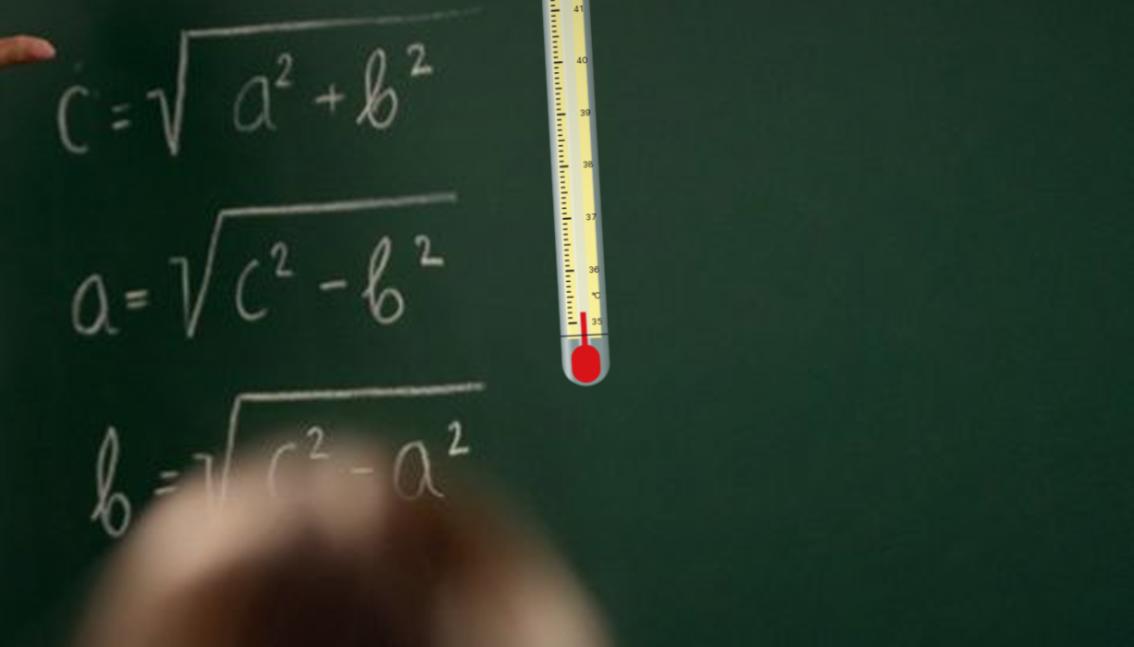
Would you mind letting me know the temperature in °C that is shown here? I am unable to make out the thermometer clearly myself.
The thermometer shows 35.2 °C
